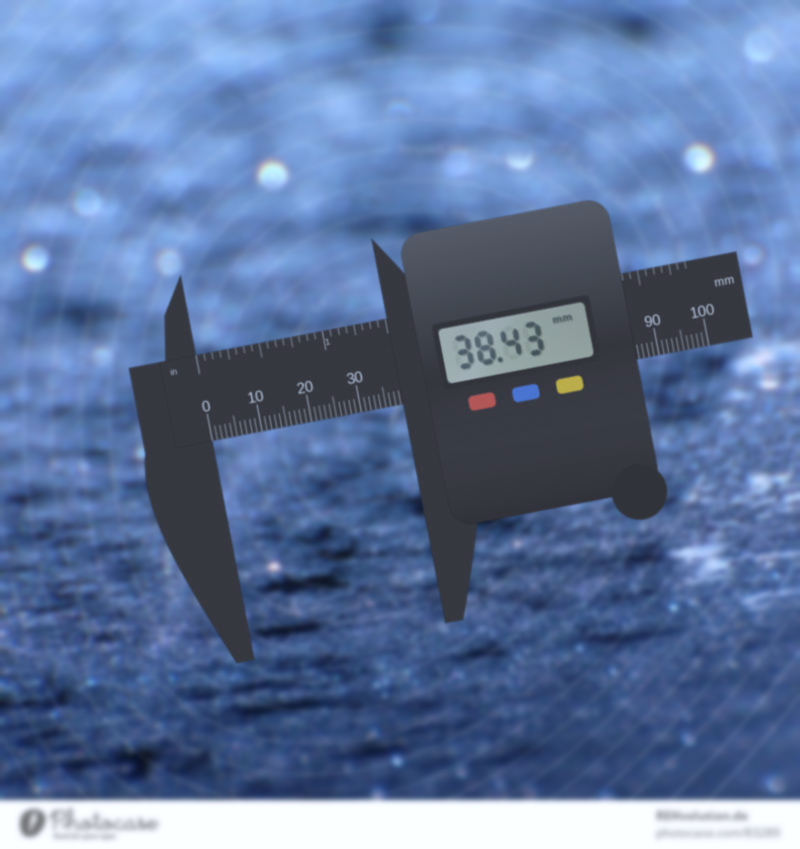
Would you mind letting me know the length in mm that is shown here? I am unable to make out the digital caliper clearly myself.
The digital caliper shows 38.43 mm
